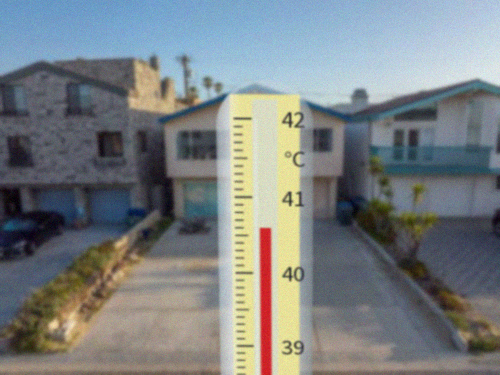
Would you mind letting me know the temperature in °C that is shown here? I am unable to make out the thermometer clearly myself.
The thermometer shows 40.6 °C
